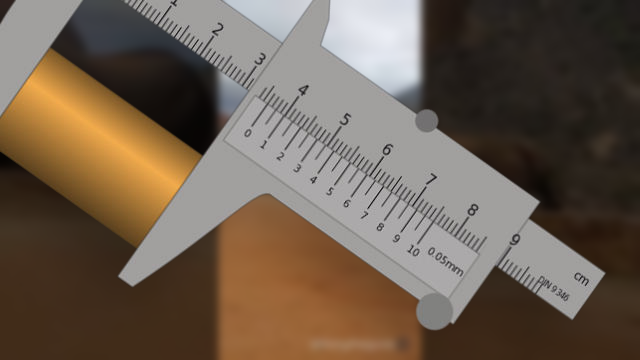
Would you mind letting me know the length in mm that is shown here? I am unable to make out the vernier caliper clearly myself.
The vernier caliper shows 36.0 mm
